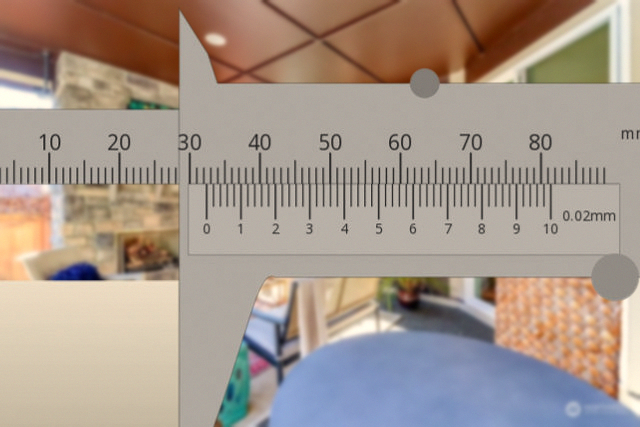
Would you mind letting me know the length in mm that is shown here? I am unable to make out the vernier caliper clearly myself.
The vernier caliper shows 32.4 mm
